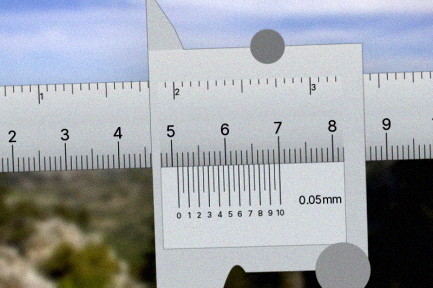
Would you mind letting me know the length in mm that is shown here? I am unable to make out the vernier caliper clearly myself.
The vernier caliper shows 51.0 mm
